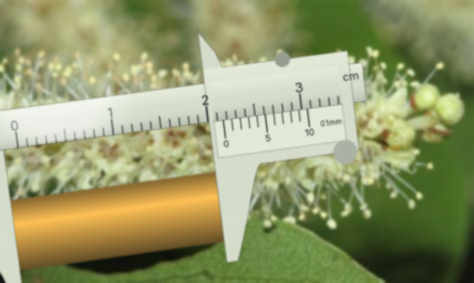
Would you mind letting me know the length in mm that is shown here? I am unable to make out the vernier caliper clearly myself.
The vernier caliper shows 21.6 mm
